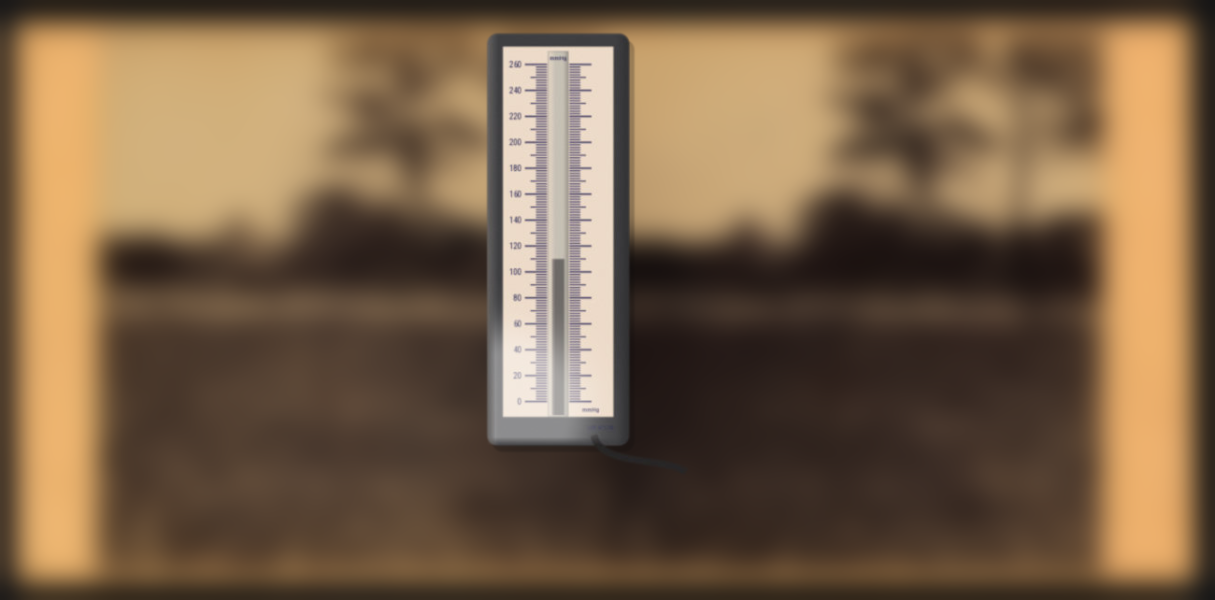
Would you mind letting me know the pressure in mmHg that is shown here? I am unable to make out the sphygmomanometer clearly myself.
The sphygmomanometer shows 110 mmHg
